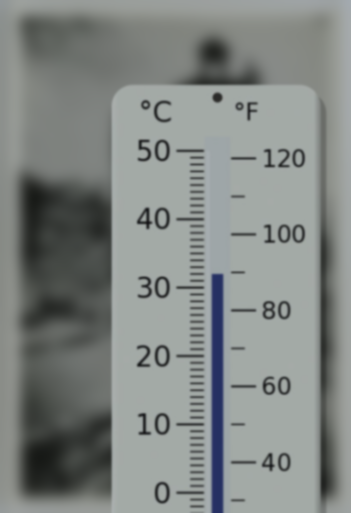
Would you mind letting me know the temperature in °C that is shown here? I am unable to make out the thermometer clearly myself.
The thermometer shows 32 °C
